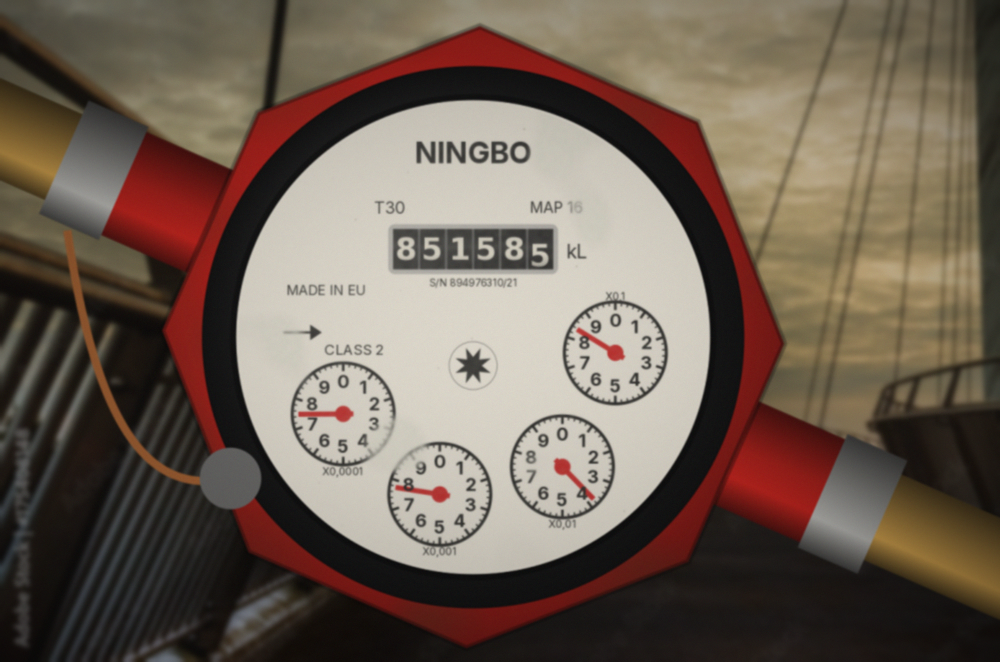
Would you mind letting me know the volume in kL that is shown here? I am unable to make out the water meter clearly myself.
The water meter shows 851584.8377 kL
